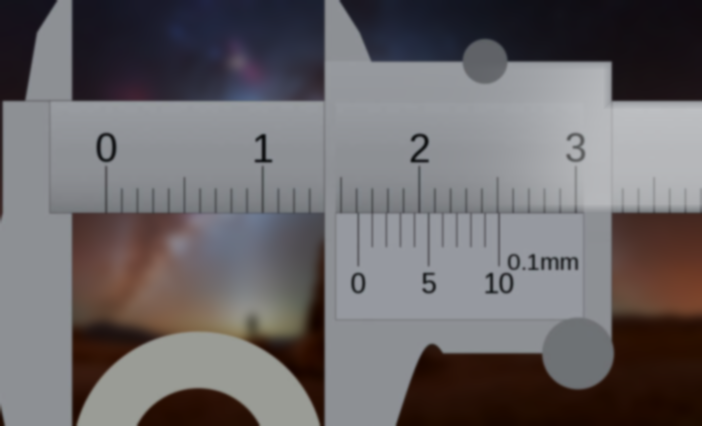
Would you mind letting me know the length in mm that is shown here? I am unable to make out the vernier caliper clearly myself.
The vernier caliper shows 16.1 mm
